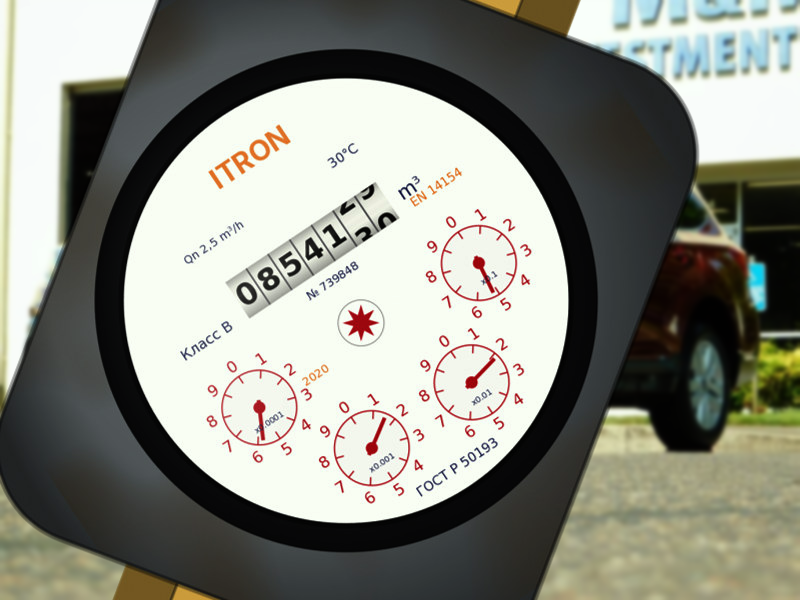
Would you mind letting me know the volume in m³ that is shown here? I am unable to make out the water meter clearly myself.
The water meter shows 854129.5215 m³
